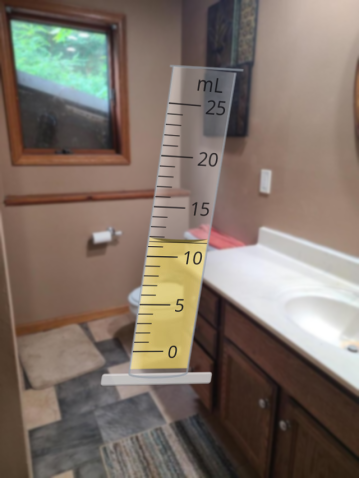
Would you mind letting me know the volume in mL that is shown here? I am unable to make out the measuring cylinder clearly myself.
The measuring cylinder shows 11.5 mL
